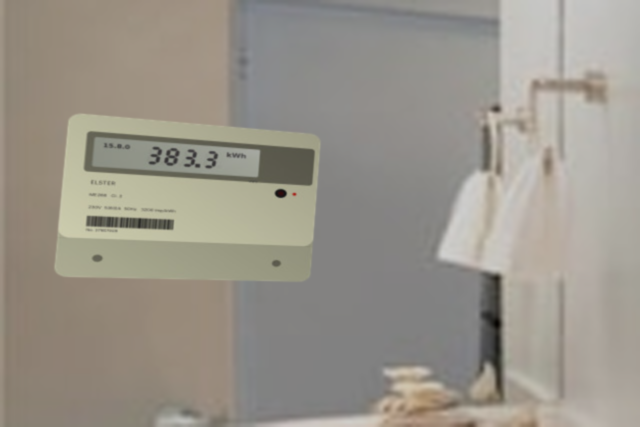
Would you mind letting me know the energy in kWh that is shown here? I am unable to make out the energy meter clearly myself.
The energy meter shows 383.3 kWh
